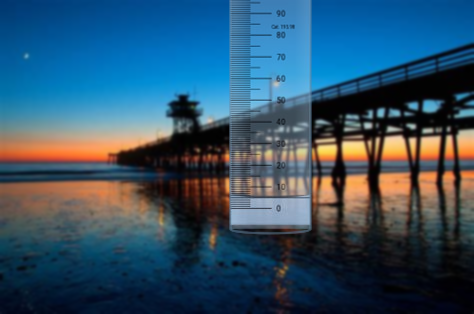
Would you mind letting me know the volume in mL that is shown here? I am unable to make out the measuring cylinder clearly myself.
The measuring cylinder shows 5 mL
